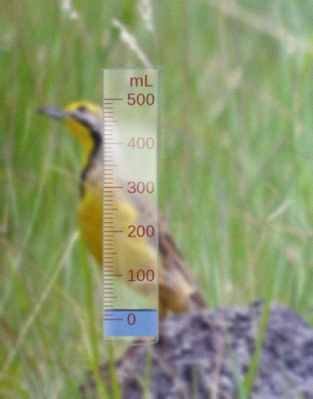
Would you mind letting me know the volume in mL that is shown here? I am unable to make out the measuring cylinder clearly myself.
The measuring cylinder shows 20 mL
